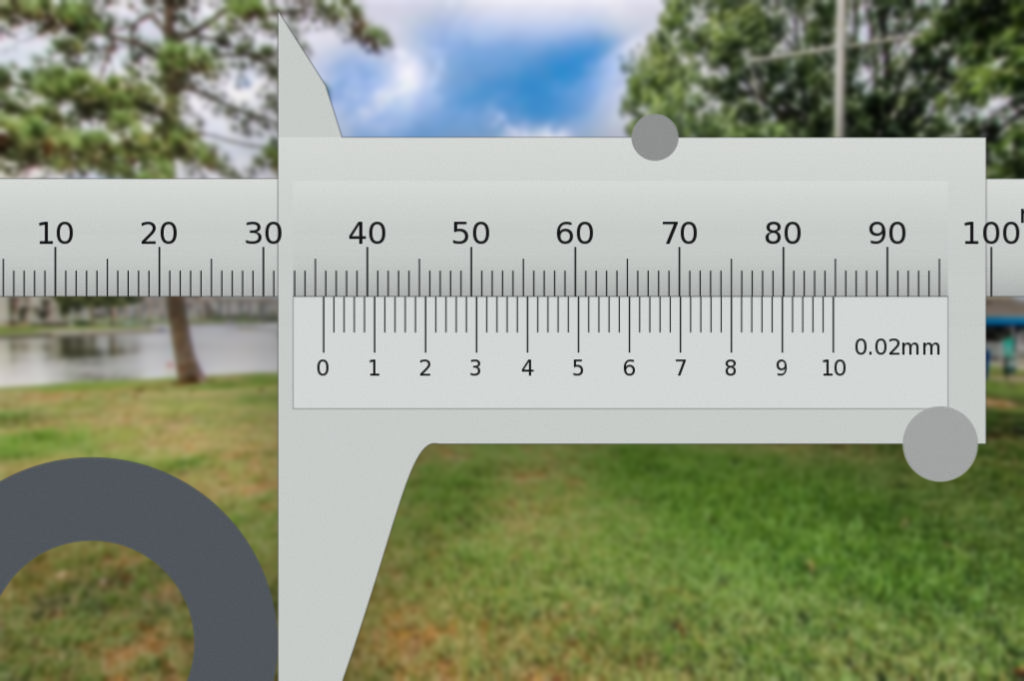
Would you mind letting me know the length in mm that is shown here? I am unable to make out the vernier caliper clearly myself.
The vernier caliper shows 35.8 mm
